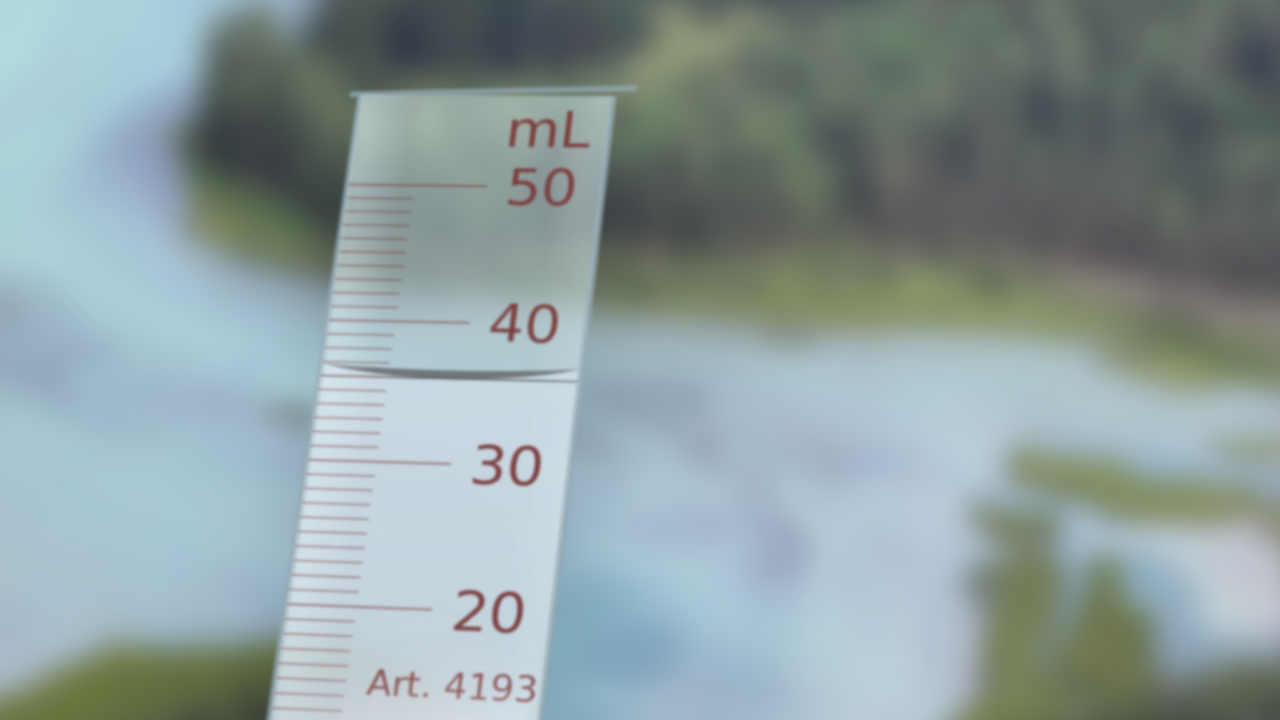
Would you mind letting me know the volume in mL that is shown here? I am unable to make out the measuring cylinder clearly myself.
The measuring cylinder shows 36 mL
